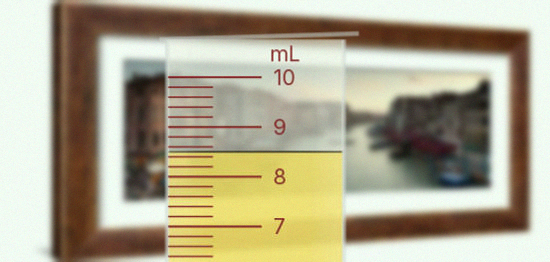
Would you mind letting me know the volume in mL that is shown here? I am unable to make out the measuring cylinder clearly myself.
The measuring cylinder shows 8.5 mL
